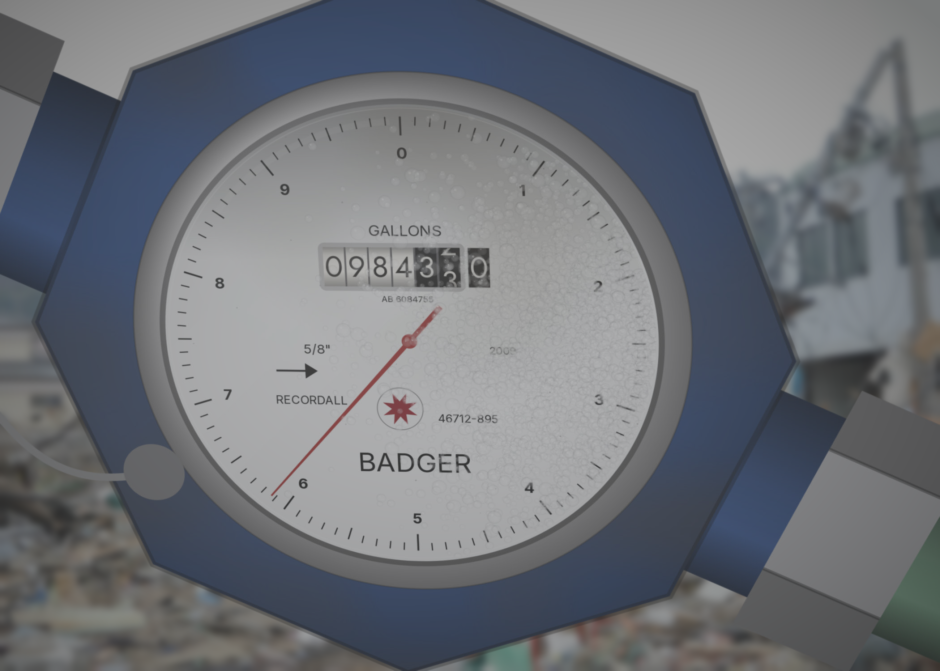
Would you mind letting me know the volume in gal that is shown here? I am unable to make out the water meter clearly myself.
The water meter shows 984326.1 gal
